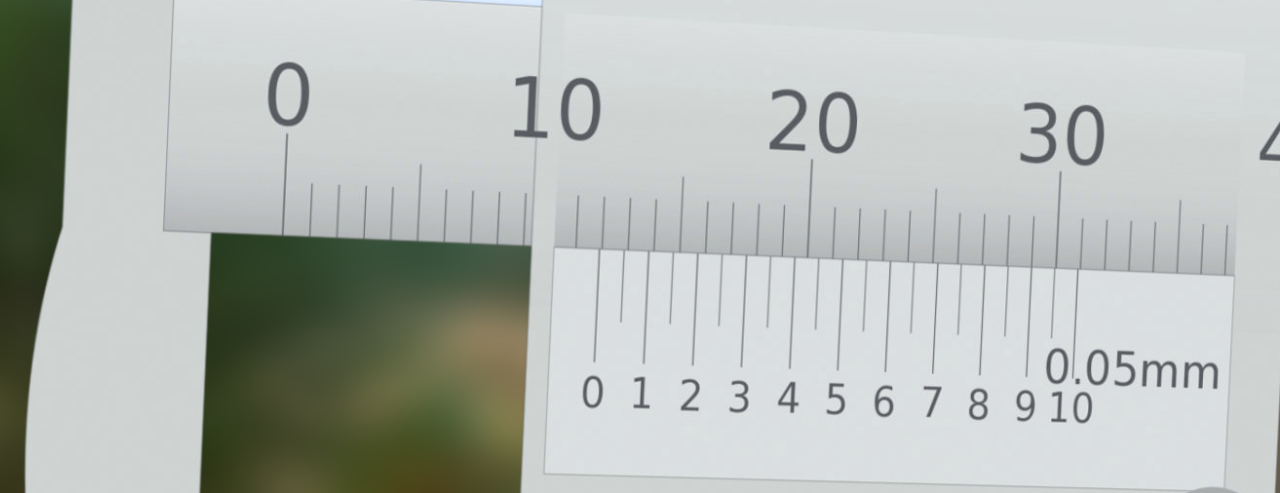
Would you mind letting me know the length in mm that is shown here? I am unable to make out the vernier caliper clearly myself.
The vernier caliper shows 11.90 mm
